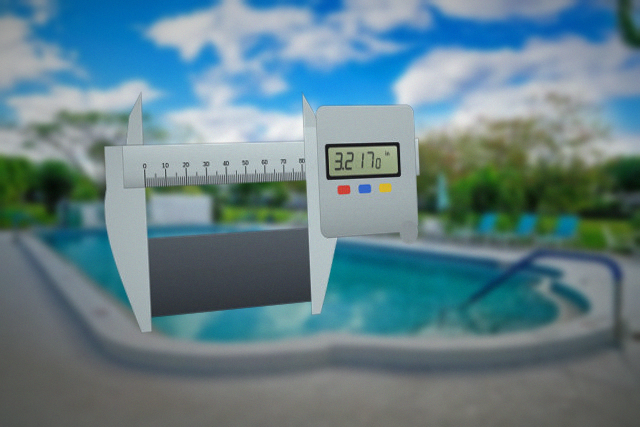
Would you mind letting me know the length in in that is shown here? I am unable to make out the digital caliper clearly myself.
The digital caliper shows 3.2170 in
